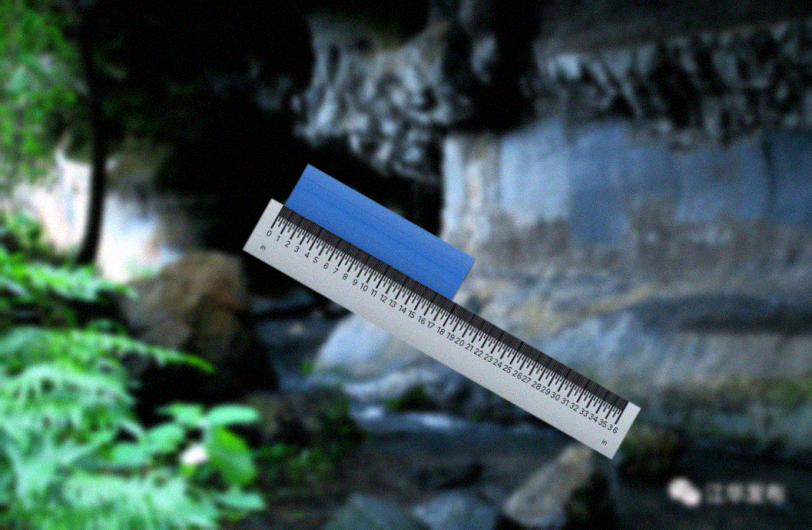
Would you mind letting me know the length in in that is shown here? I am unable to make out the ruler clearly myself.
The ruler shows 17.5 in
